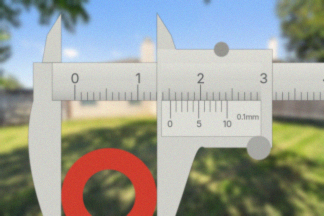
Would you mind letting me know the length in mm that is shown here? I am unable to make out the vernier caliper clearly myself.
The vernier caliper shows 15.2 mm
